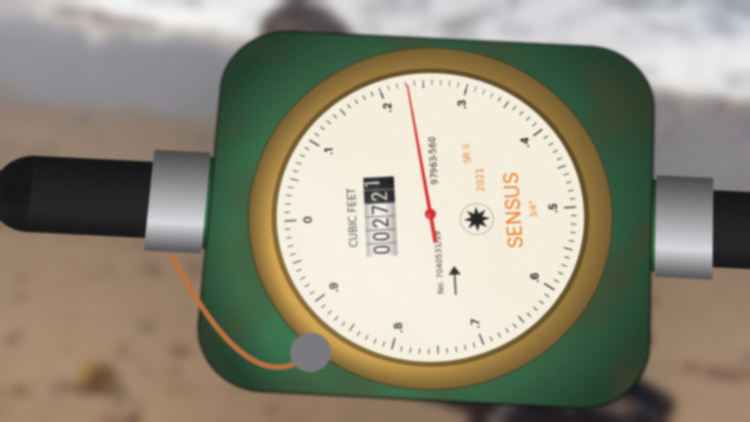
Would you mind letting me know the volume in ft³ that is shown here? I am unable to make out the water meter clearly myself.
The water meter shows 2721.23 ft³
